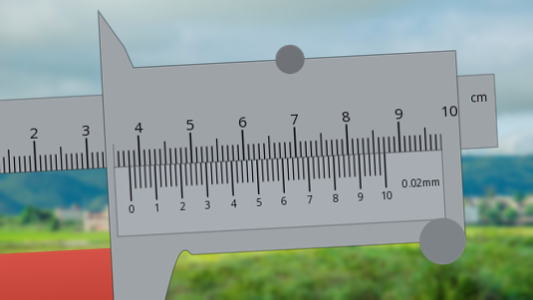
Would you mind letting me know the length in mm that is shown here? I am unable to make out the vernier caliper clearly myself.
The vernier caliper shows 38.0 mm
